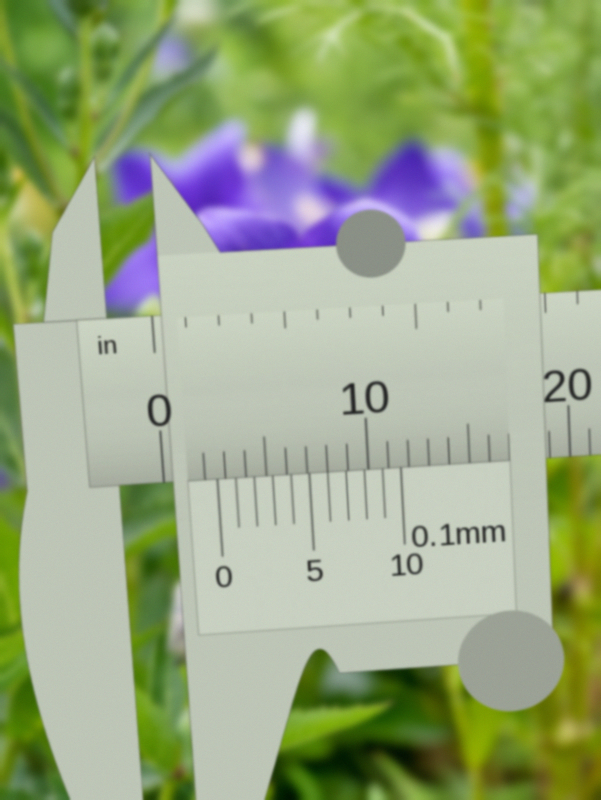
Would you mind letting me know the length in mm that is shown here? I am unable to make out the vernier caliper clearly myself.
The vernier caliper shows 2.6 mm
